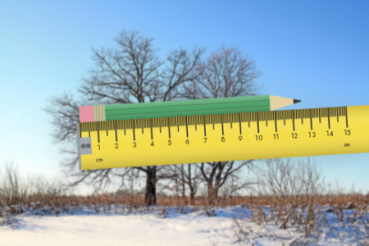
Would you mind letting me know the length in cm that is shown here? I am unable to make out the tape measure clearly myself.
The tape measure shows 12.5 cm
